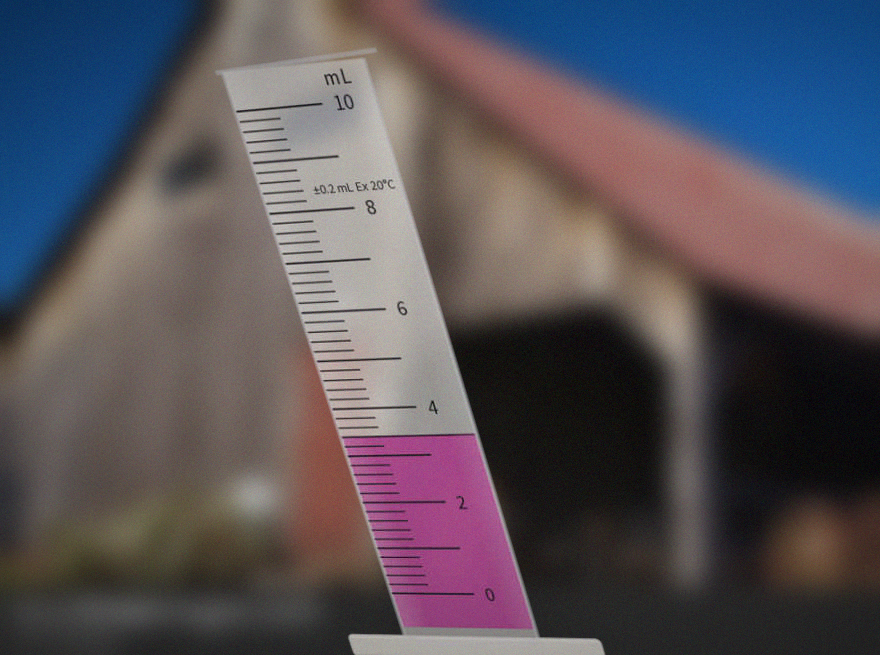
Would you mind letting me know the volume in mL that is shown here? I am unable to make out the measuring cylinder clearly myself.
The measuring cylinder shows 3.4 mL
